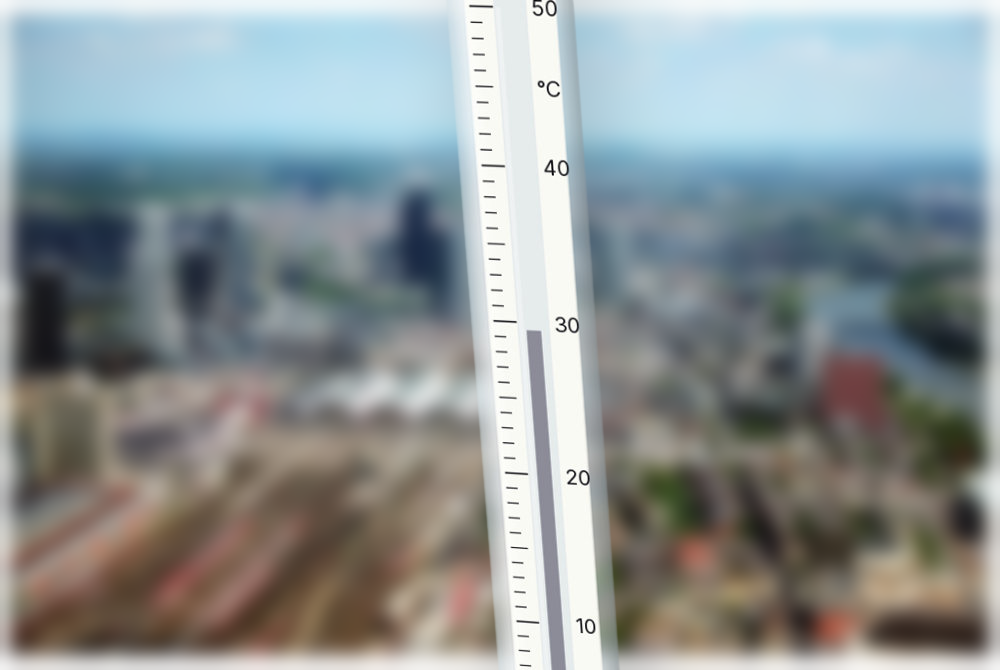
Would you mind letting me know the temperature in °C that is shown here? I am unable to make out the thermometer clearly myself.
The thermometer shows 29.5 °C
